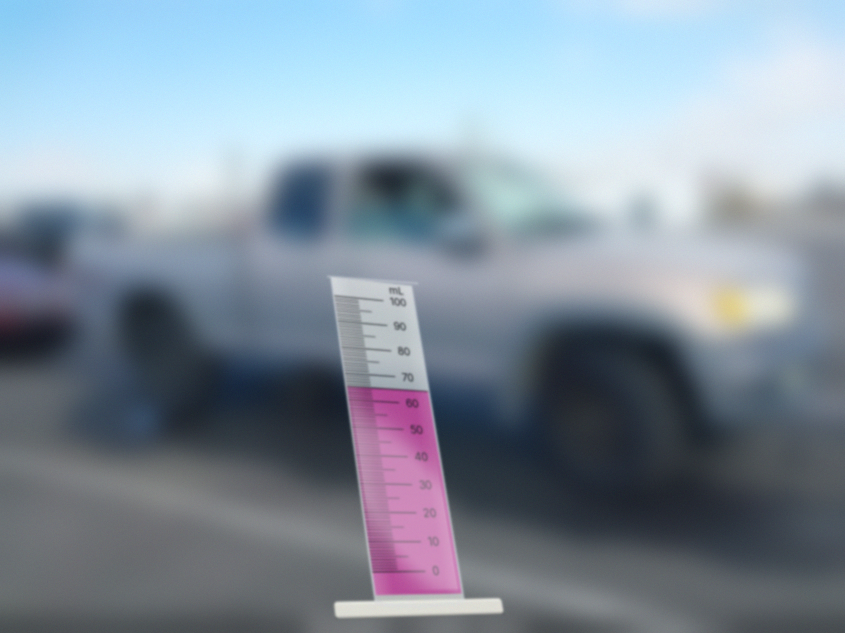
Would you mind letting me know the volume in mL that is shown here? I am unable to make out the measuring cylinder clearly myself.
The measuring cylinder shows 65 mL
